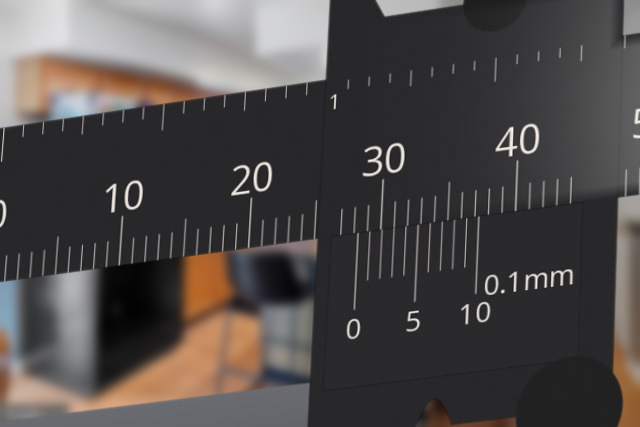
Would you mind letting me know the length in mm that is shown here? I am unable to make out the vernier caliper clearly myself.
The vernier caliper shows 28.3 mm
